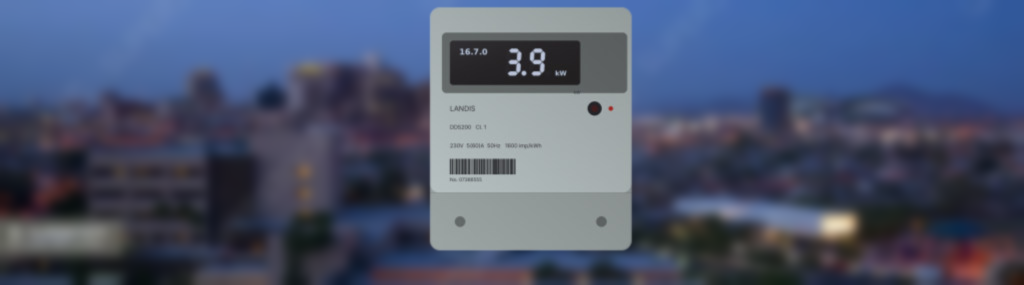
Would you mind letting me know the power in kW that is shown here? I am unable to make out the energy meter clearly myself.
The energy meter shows 3.9 kW
